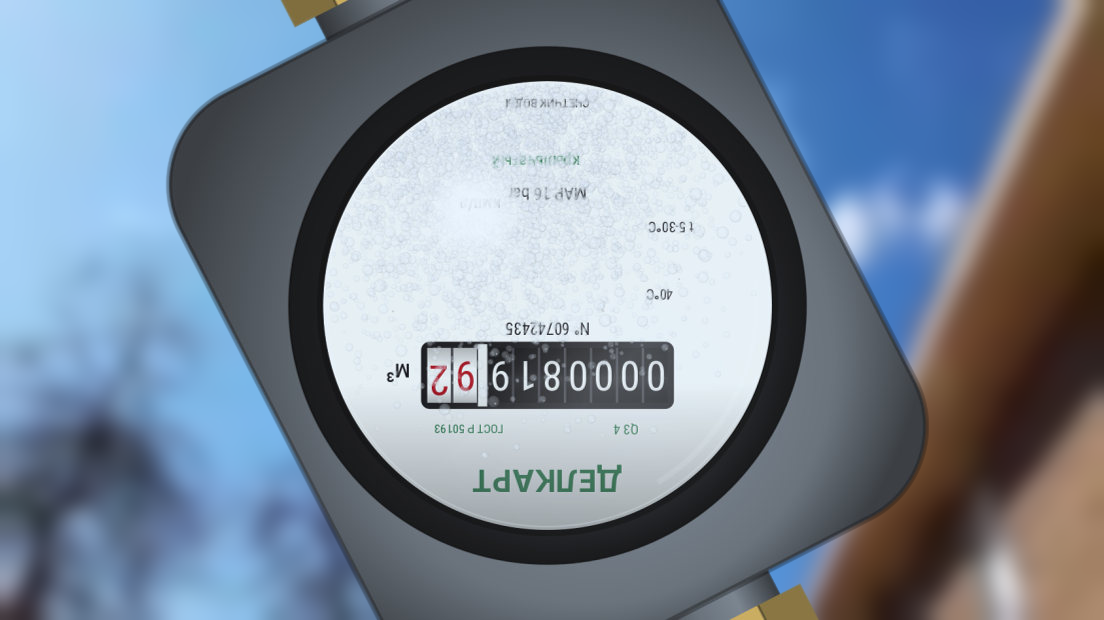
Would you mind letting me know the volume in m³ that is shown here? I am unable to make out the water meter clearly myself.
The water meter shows 819.92 m³
